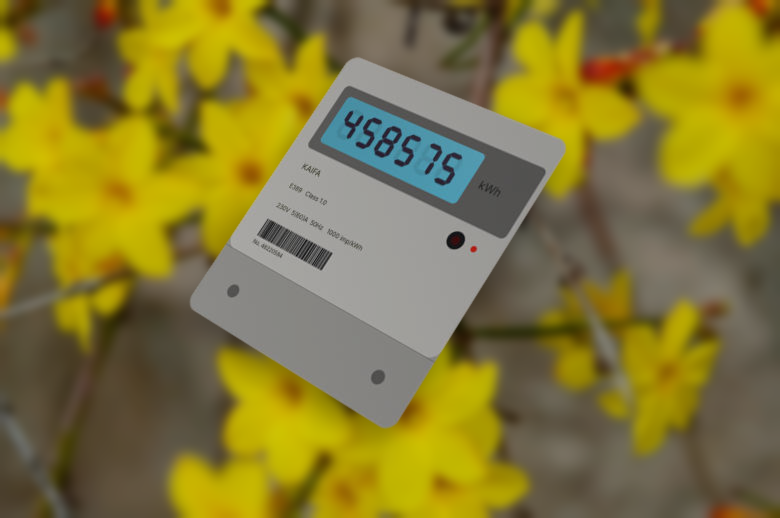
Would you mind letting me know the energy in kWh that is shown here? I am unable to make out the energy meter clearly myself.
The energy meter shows 458575 kWh
